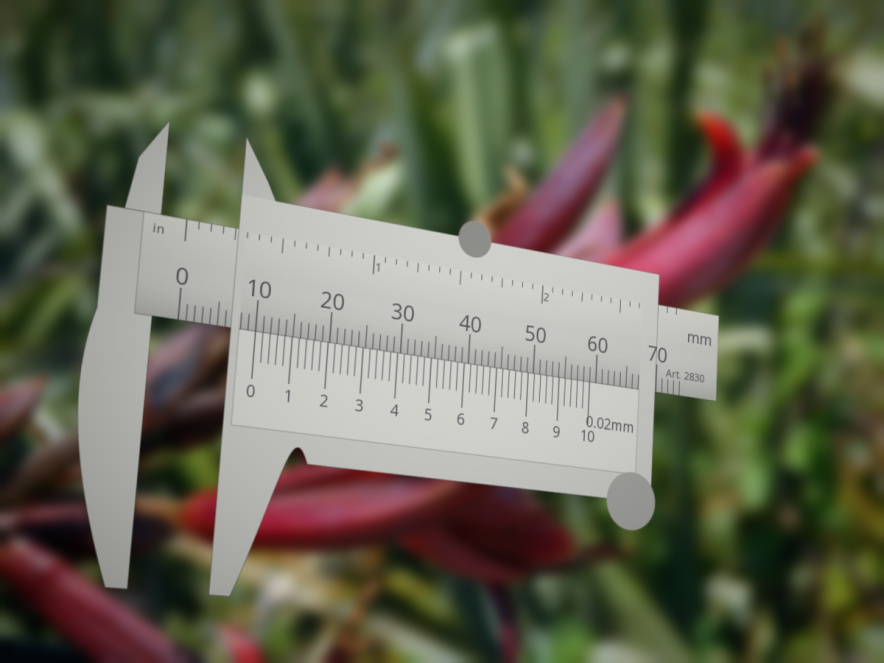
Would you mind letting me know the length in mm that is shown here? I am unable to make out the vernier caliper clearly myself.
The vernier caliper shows 10.0 mm
